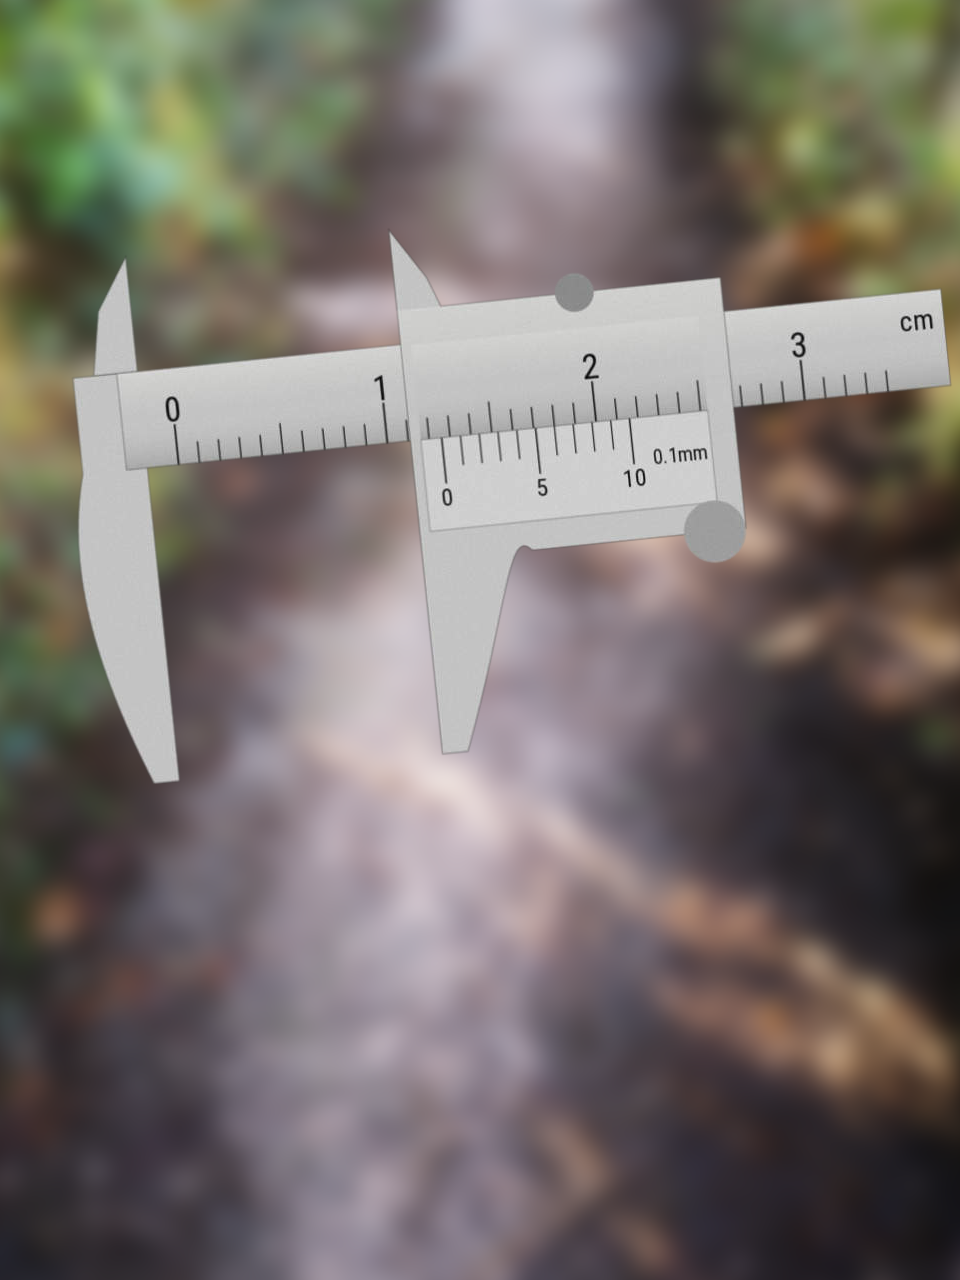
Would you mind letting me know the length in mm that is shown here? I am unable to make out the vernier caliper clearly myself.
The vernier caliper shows 12.6 mm
